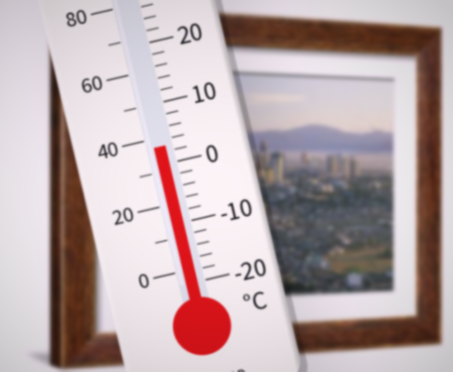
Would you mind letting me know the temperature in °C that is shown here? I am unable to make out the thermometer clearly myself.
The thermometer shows 3 °C
